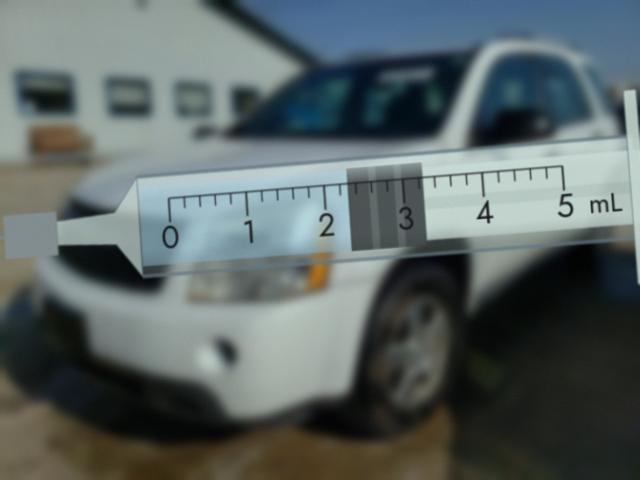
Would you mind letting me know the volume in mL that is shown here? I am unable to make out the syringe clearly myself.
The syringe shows 2.3 mL
